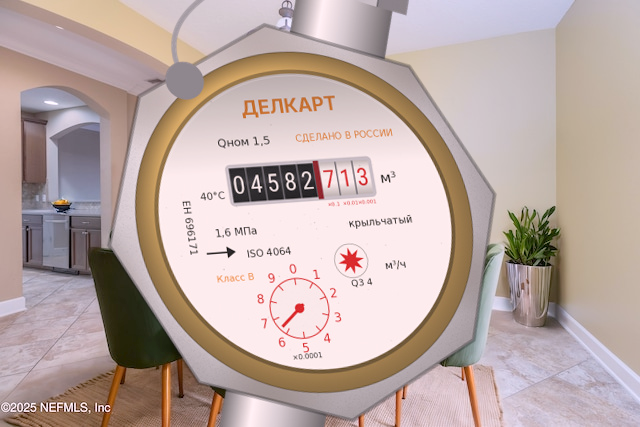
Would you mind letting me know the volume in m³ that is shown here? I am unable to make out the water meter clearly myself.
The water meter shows 4582.7136 m³
